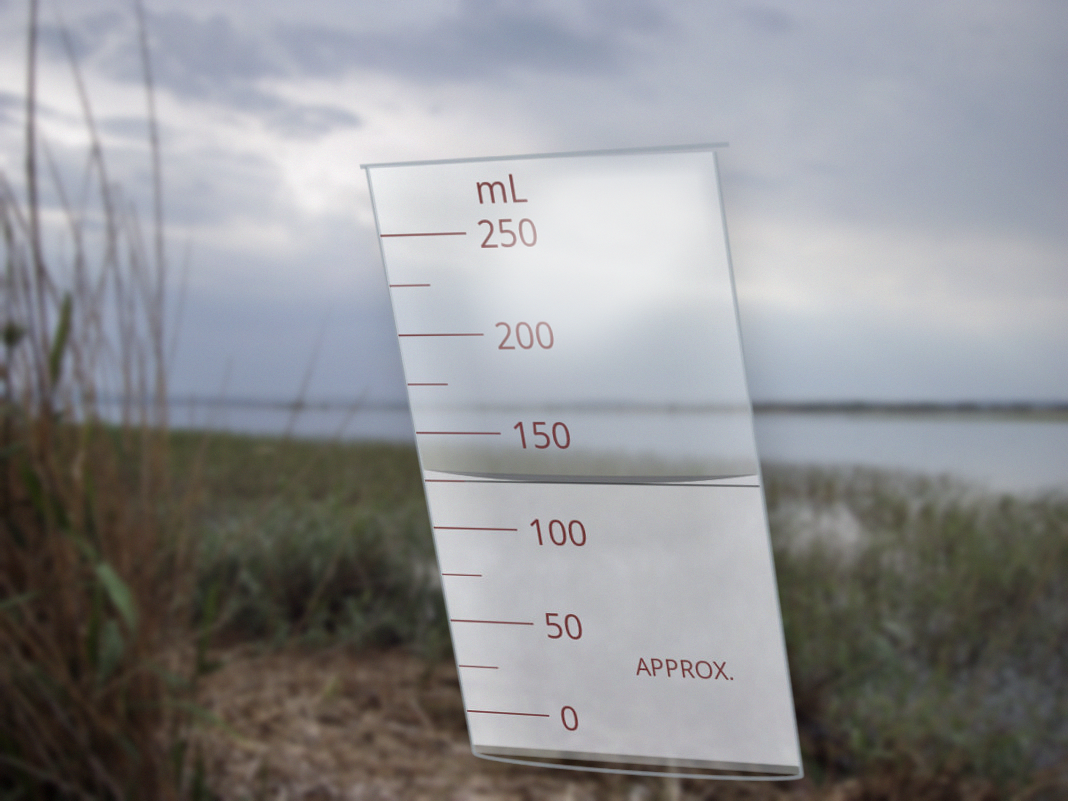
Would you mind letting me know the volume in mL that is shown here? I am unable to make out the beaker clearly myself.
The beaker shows 125 mL
